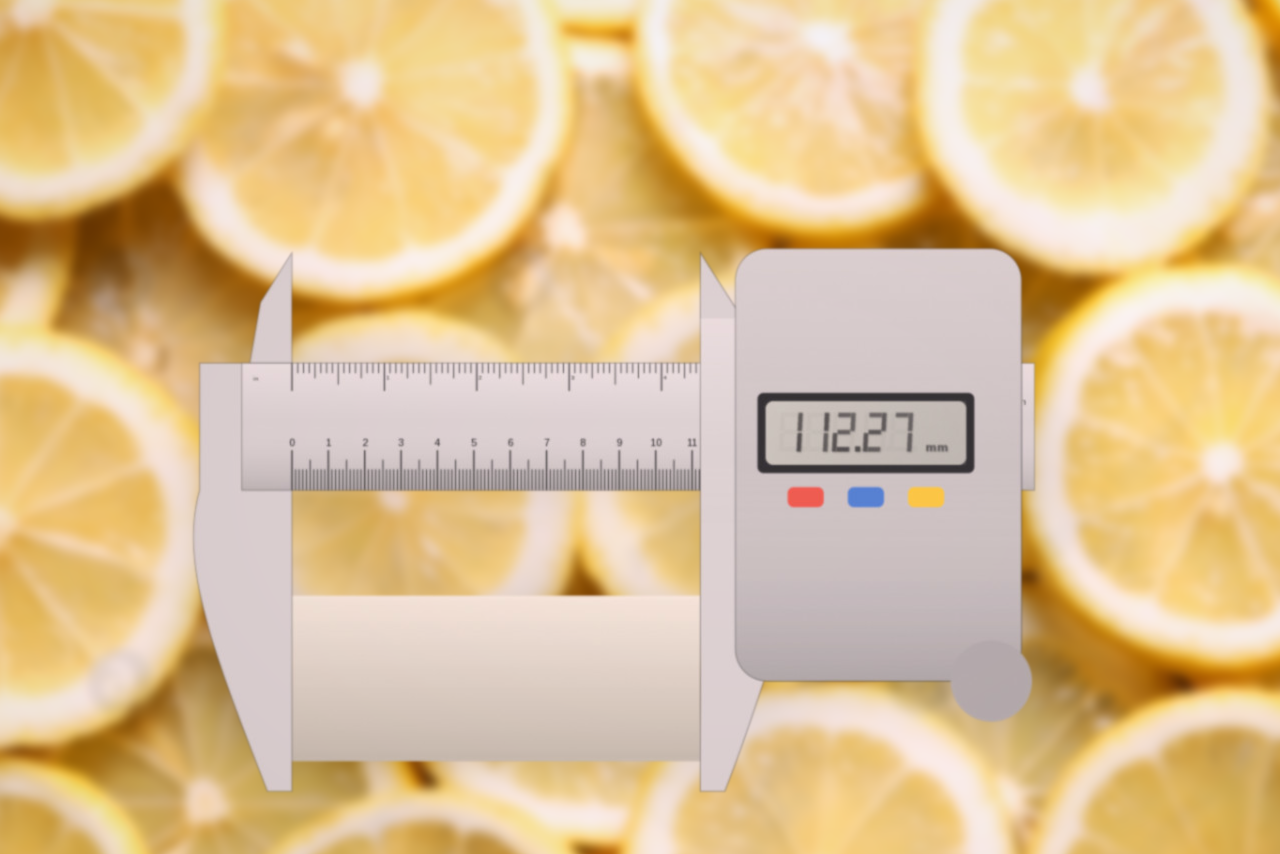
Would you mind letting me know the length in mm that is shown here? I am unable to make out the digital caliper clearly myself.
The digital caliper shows 112.27 mm
